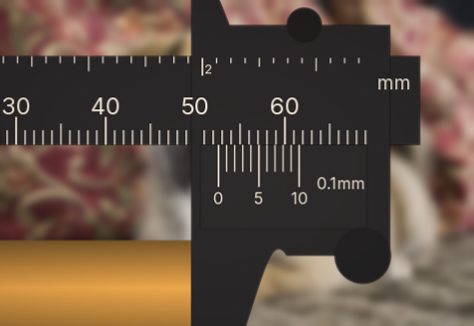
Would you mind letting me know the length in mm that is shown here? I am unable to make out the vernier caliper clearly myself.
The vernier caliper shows 52.6 mm
